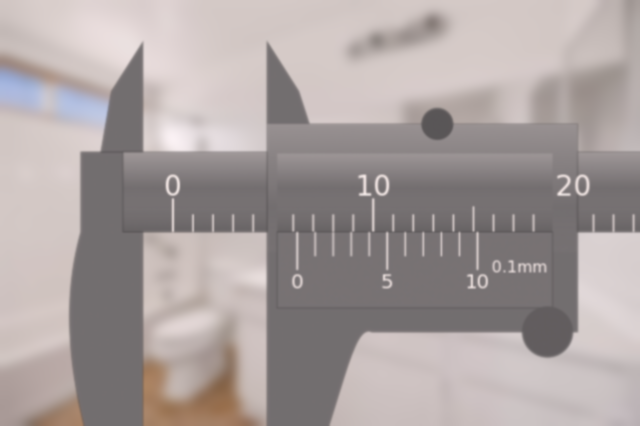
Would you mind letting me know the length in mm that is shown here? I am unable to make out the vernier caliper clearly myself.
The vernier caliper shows 6.2 mm
